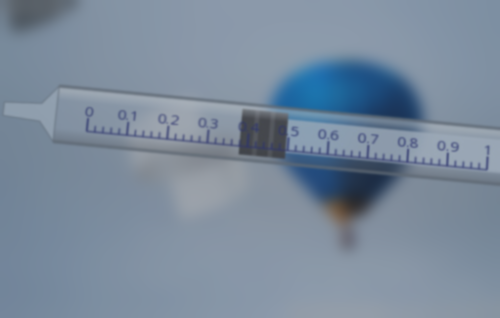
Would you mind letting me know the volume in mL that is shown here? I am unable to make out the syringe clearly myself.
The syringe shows 0.38 mL
